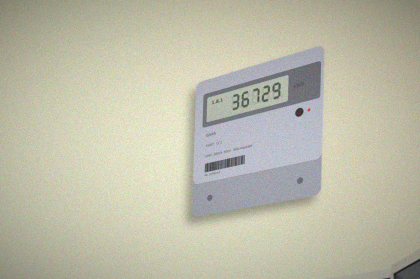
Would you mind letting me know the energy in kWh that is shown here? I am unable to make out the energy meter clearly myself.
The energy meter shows 36729 kWh
